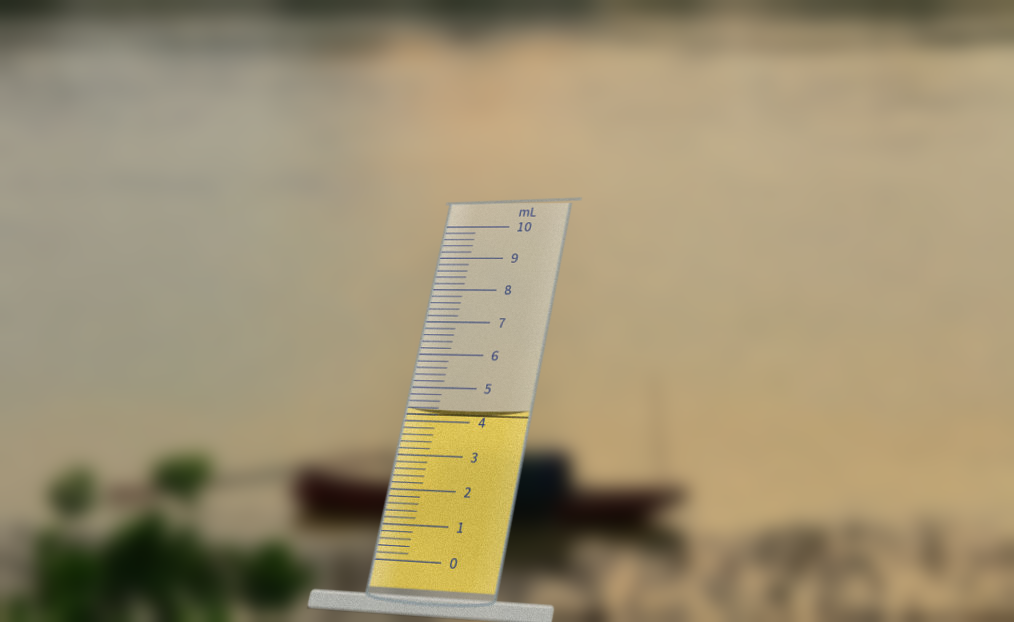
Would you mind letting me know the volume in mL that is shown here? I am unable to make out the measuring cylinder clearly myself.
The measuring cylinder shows 4.2 mL
